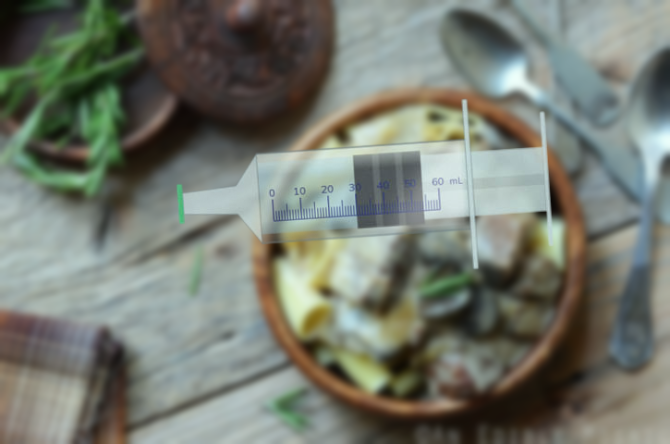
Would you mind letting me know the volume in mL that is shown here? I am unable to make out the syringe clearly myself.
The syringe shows 30 mL
